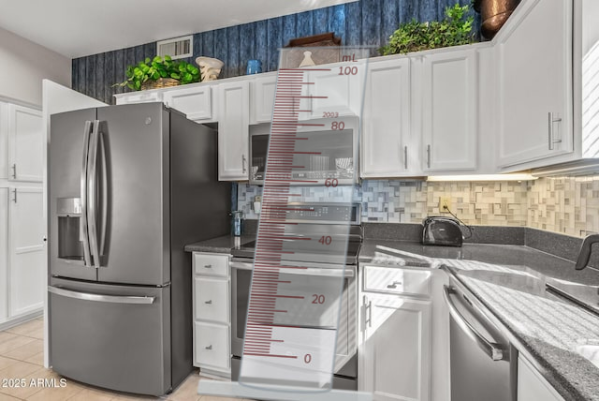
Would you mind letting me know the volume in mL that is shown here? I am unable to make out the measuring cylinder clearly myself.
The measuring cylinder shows 10 mL
